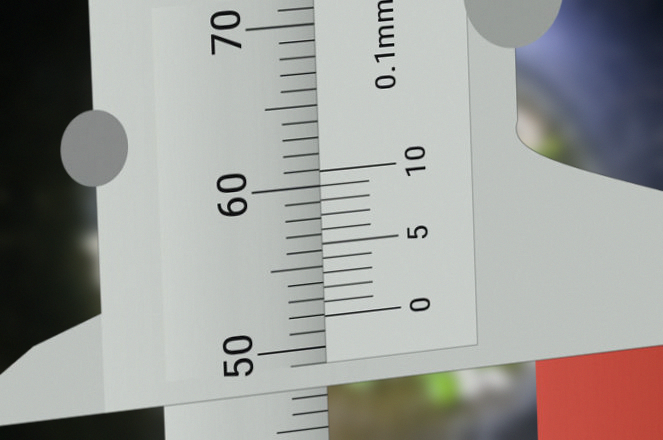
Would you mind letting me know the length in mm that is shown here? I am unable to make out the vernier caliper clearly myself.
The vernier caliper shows 51.9 mm
